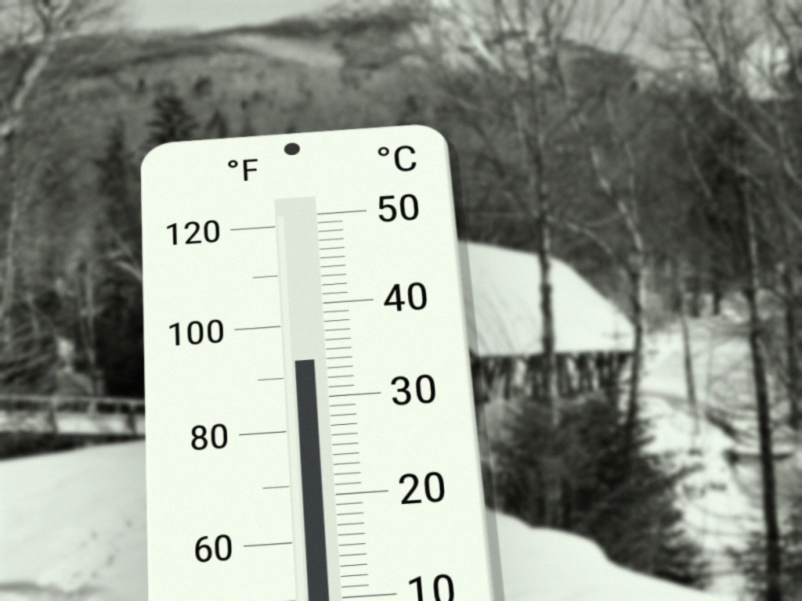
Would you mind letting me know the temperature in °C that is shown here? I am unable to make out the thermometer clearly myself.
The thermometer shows 34 °C
